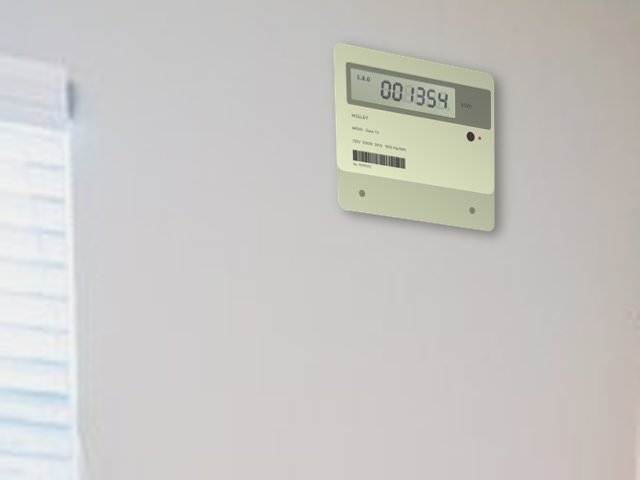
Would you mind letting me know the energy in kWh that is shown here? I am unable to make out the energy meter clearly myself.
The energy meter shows 1354 kWh
